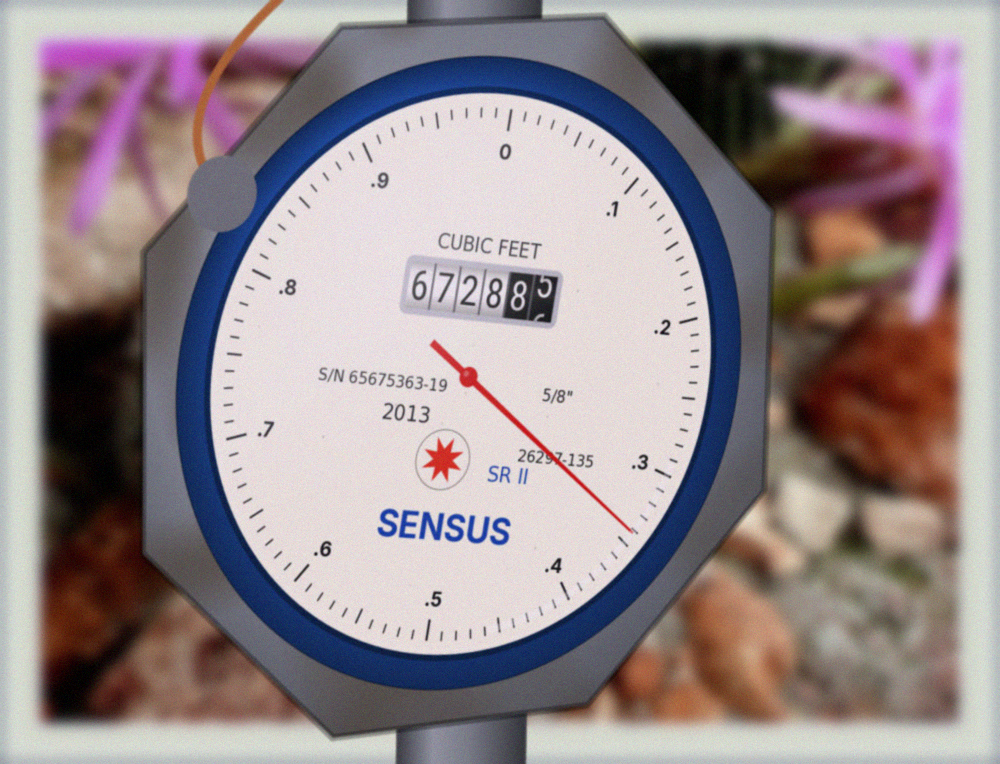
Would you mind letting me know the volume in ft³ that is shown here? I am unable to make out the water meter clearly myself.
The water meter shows 672885.34 ft³
